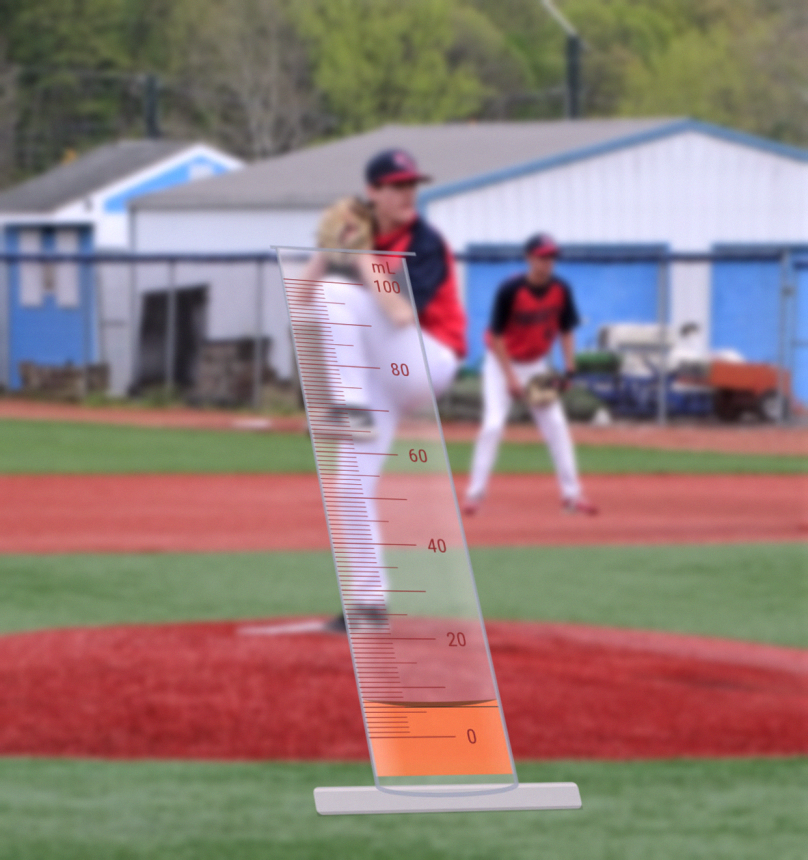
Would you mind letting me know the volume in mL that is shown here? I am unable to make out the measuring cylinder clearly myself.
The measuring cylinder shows 6 mL
